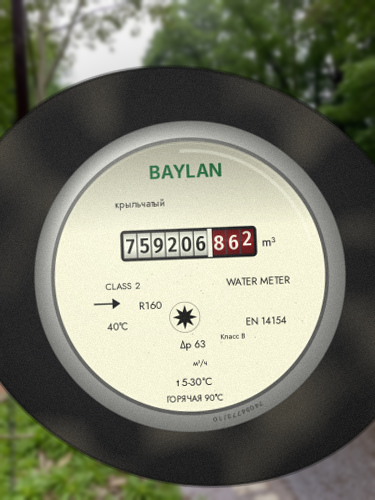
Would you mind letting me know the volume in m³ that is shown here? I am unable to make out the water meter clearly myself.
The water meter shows 759206.862 m³
